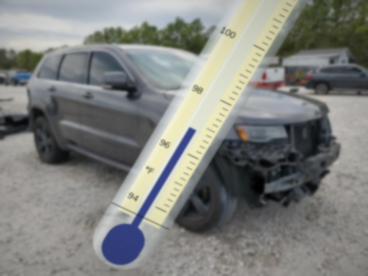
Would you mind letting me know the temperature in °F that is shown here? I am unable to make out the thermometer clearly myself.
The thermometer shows 96.8 °F
